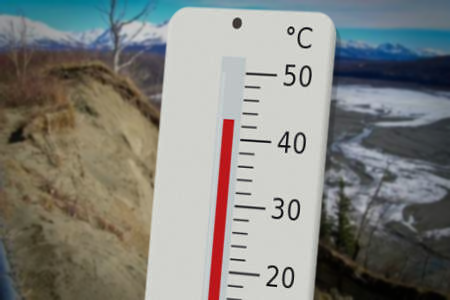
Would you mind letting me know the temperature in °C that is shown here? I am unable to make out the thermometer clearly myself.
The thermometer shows 43 °C
